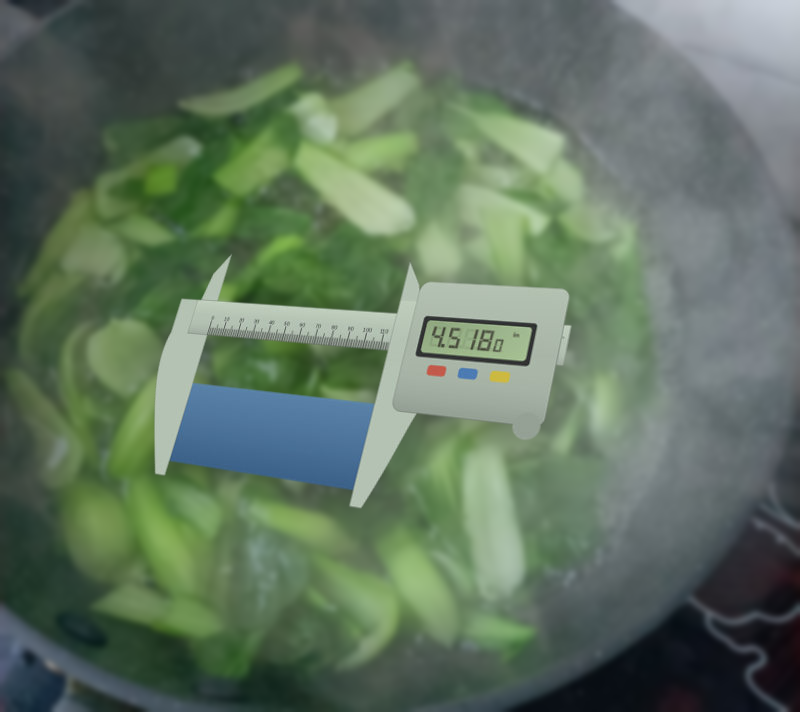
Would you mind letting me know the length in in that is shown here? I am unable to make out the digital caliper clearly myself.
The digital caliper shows 4.5180 in
